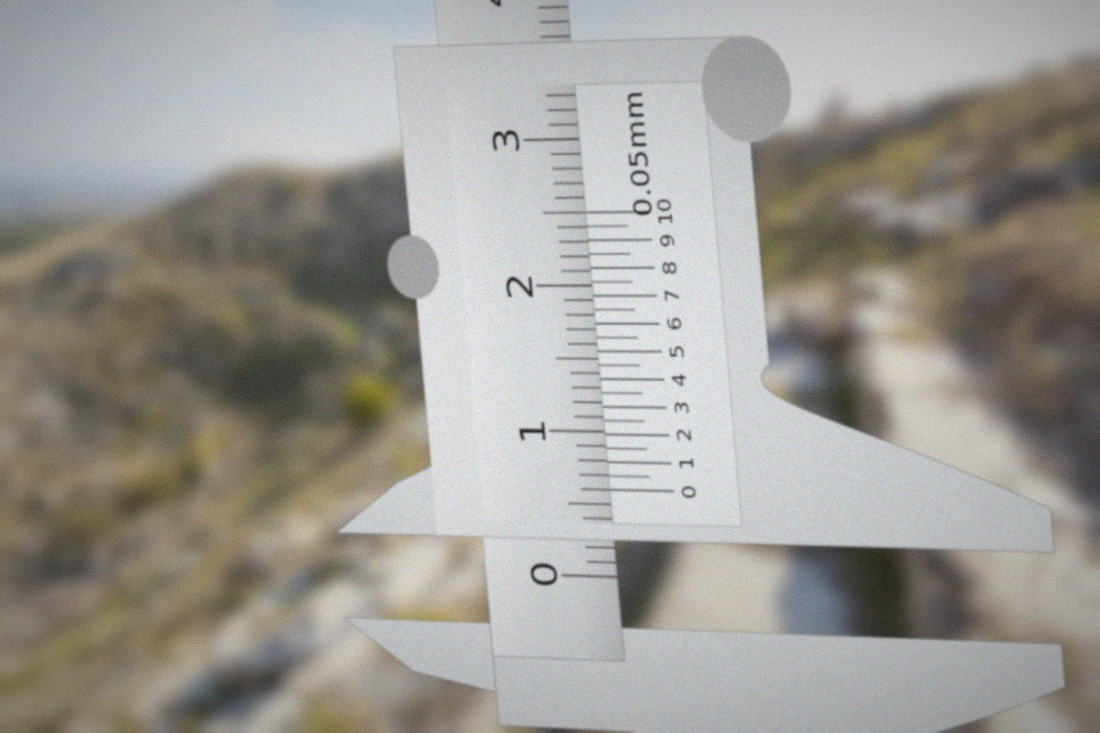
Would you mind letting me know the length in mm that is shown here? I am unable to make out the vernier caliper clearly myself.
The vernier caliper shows 6.0 mm
